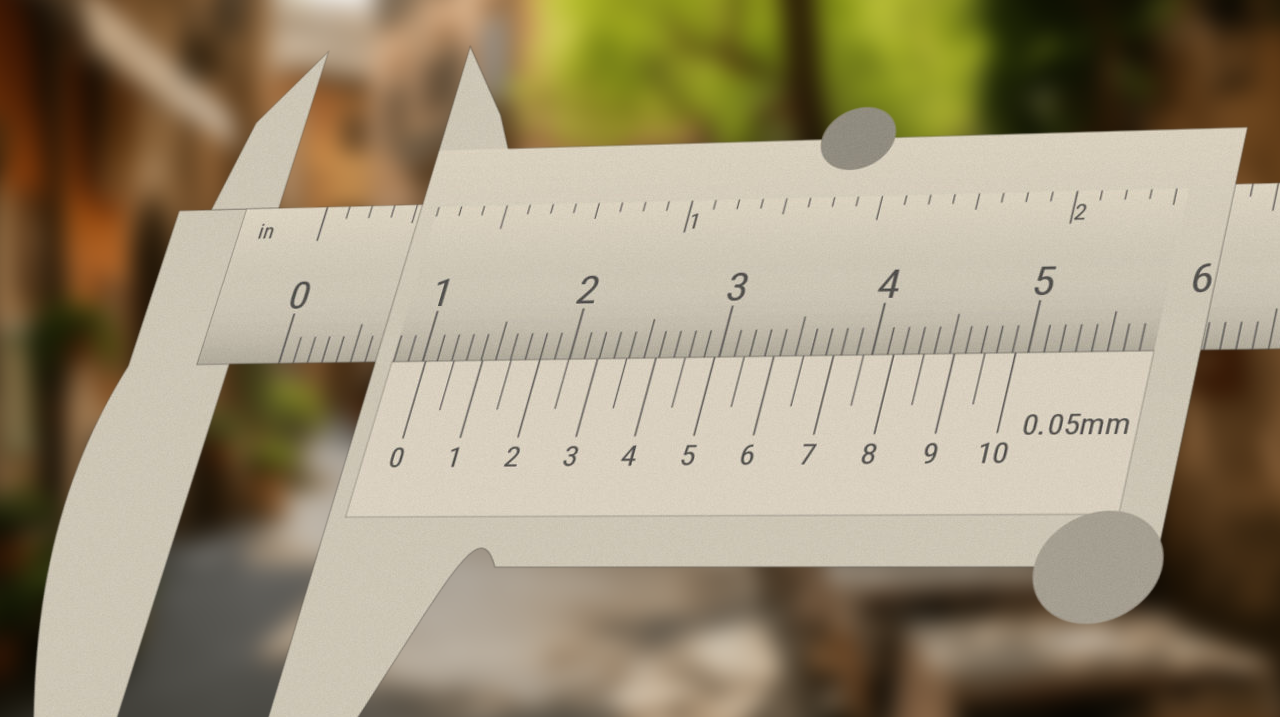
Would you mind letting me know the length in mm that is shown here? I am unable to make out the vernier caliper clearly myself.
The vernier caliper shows 10.2 mm
